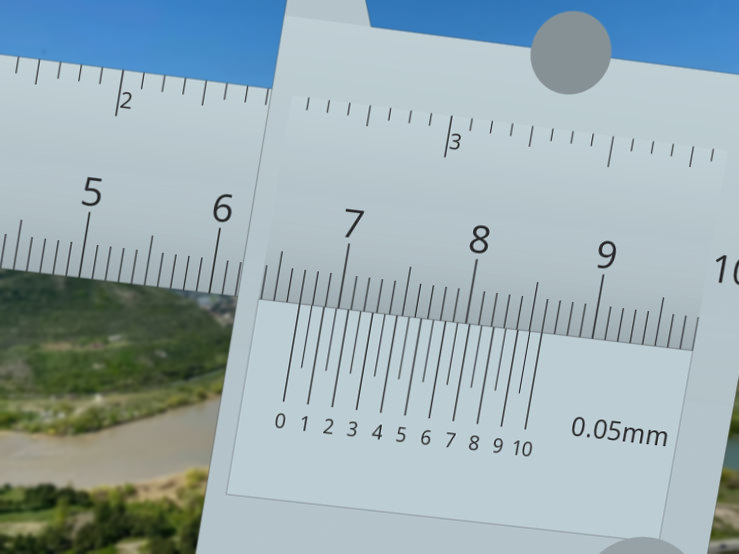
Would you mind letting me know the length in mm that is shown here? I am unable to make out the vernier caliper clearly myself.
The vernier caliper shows 67.0 mm
